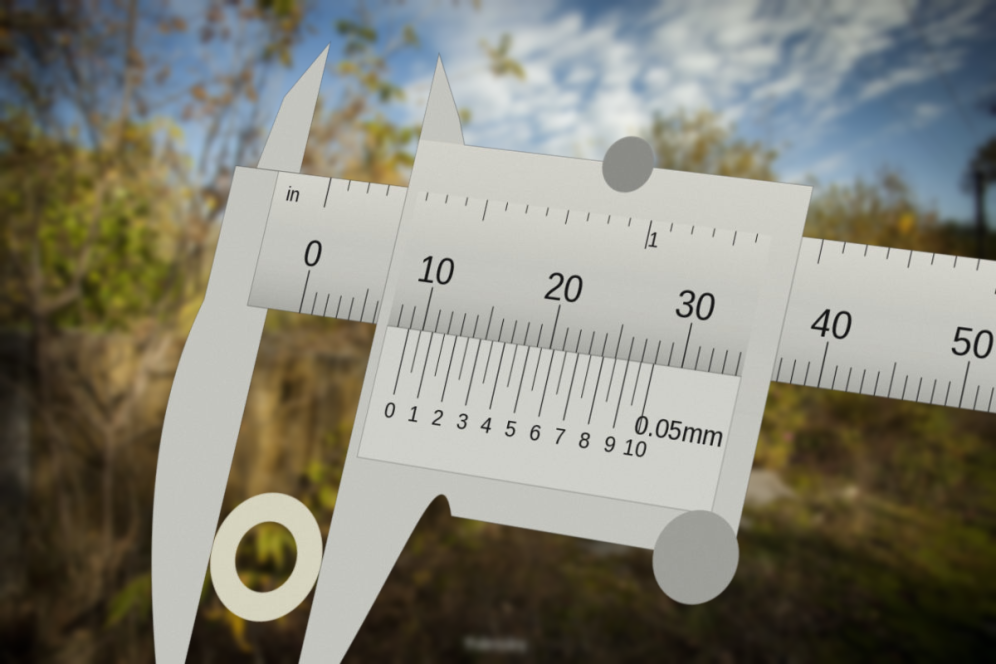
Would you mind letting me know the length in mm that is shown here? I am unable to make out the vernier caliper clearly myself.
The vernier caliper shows 8.9 mm
